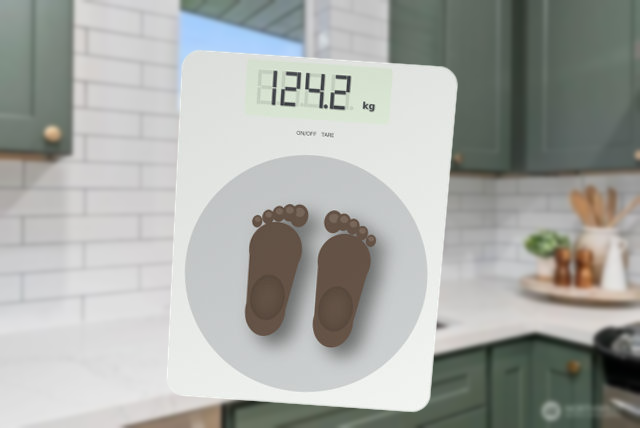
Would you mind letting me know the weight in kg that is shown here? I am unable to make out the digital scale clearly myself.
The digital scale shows 124.2 kg
